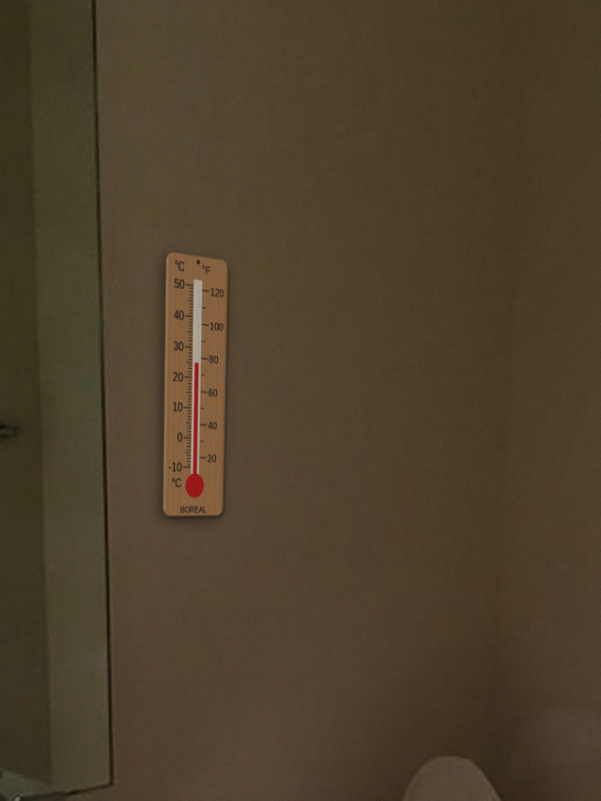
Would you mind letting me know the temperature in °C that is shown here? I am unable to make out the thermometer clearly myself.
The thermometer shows 25 °C
